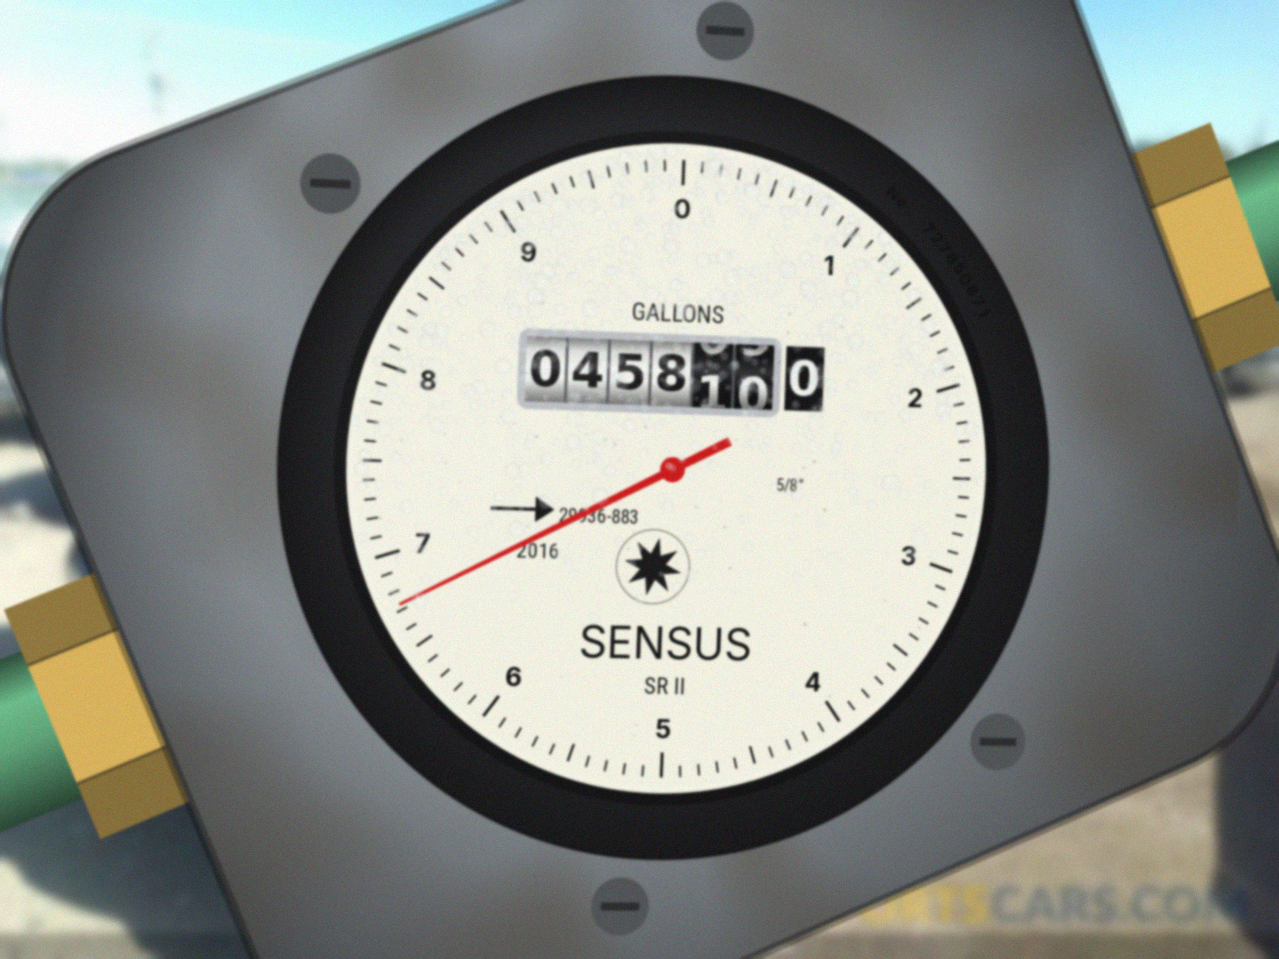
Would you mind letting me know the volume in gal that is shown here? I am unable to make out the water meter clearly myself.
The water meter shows 458096.7 gal
